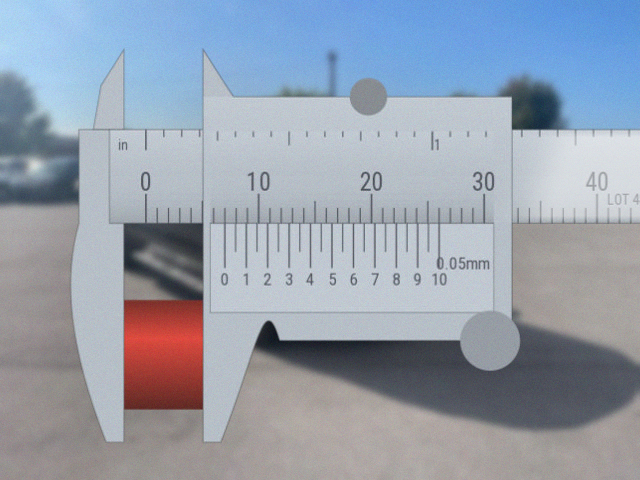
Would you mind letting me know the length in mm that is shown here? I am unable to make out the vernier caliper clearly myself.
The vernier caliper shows 7.0 mm
